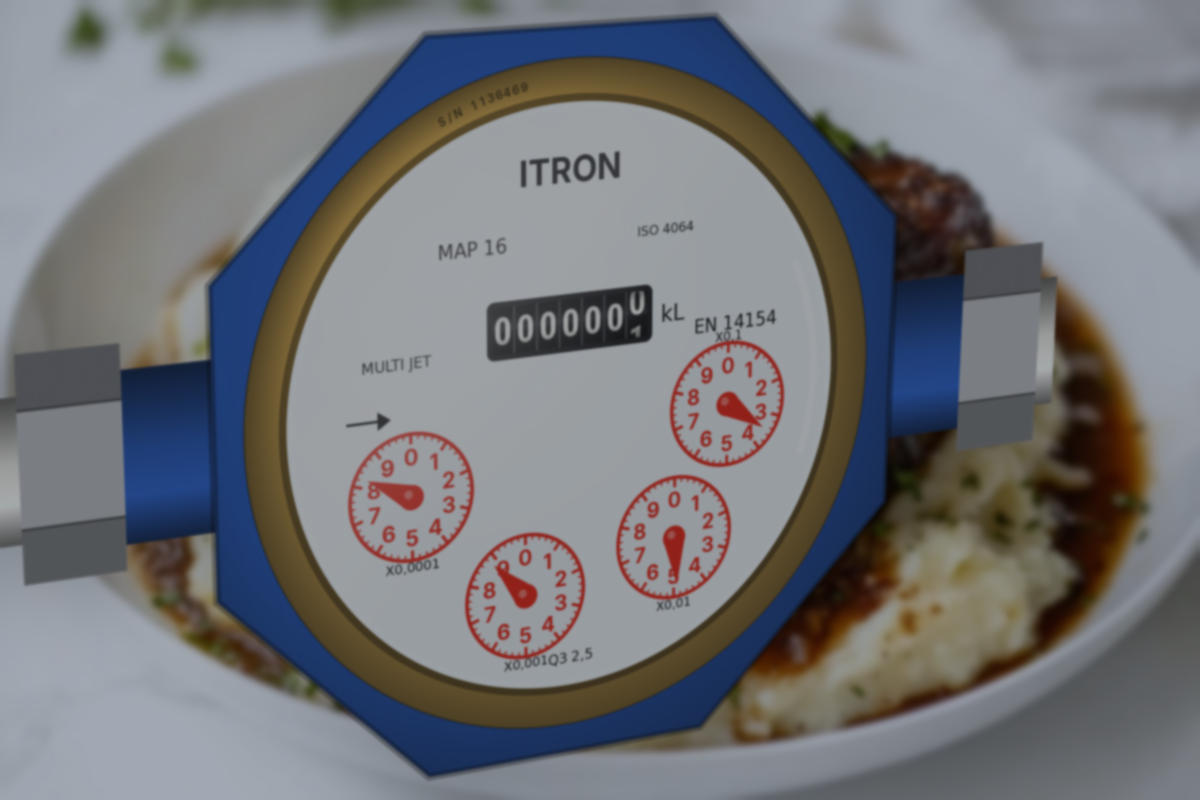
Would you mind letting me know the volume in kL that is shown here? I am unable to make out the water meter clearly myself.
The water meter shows 0.3488 kL
